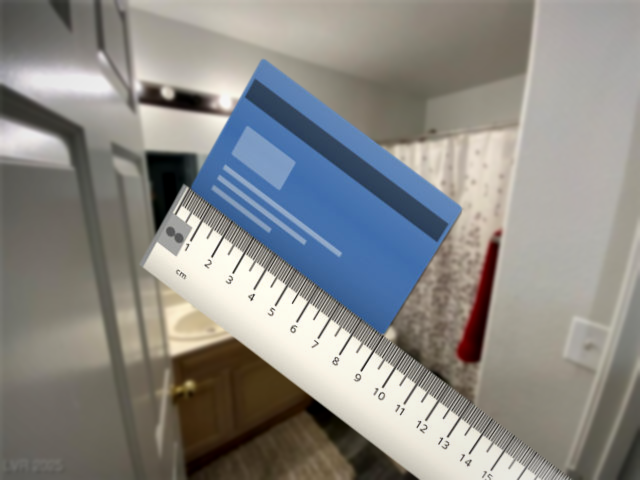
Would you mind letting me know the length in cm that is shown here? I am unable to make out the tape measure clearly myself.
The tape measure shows 9 cm
